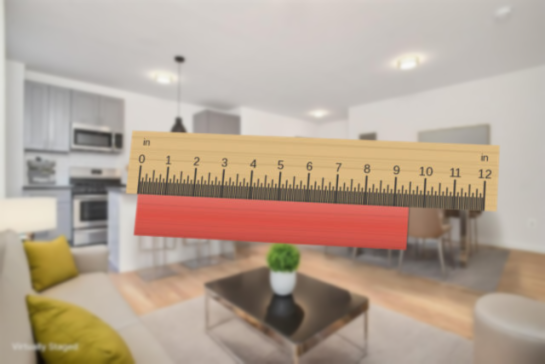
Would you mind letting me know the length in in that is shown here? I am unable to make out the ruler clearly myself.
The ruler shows 9.5 in
